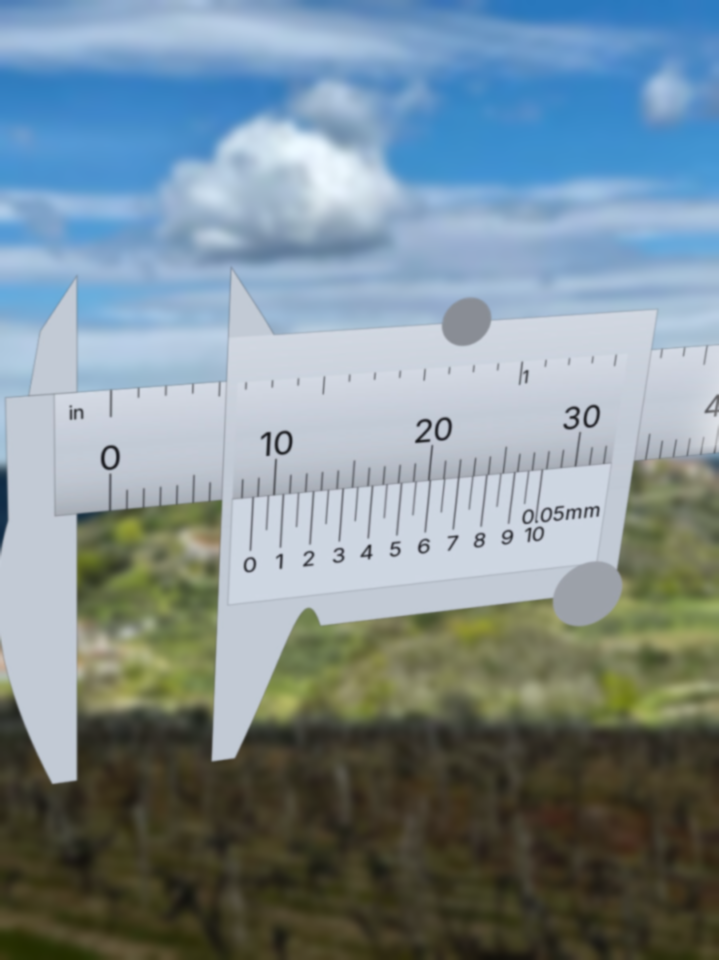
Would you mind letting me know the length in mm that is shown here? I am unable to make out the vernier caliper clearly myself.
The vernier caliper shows 8.7 mm
